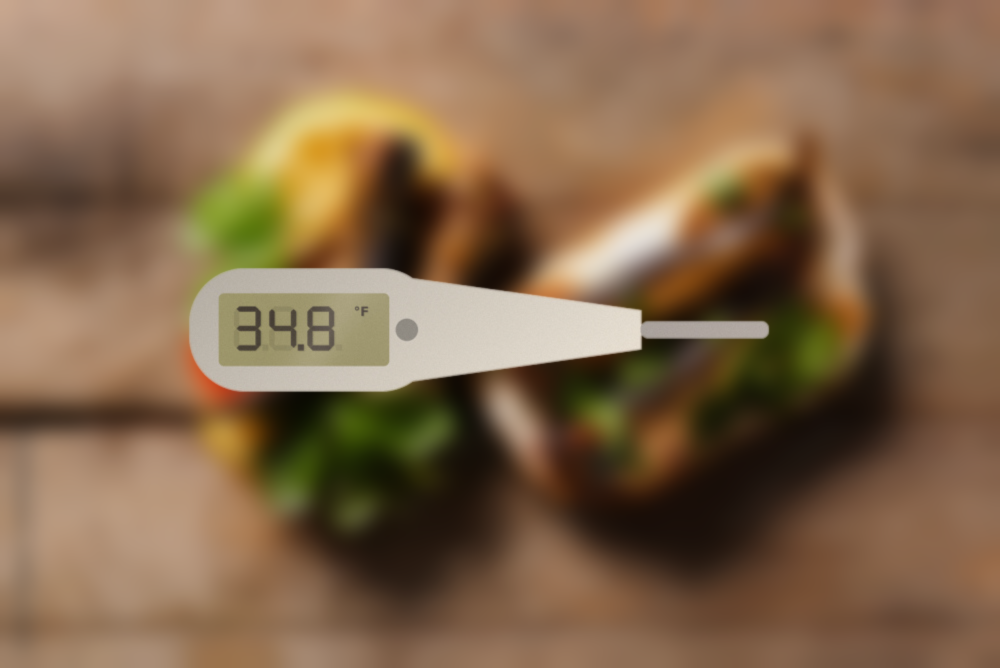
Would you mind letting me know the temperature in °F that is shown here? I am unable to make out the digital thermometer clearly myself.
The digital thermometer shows 34.8 °F
